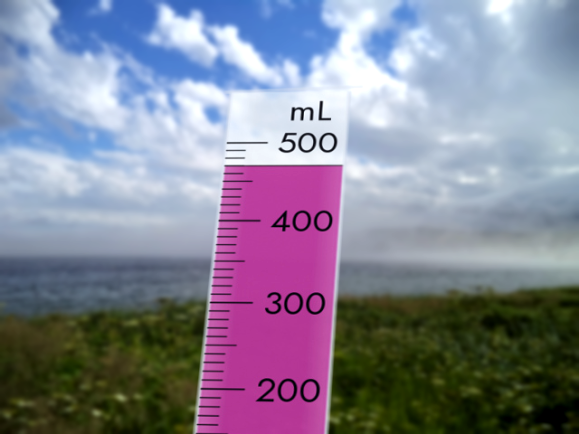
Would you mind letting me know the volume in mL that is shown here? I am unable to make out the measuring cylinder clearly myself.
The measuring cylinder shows 470 mL
